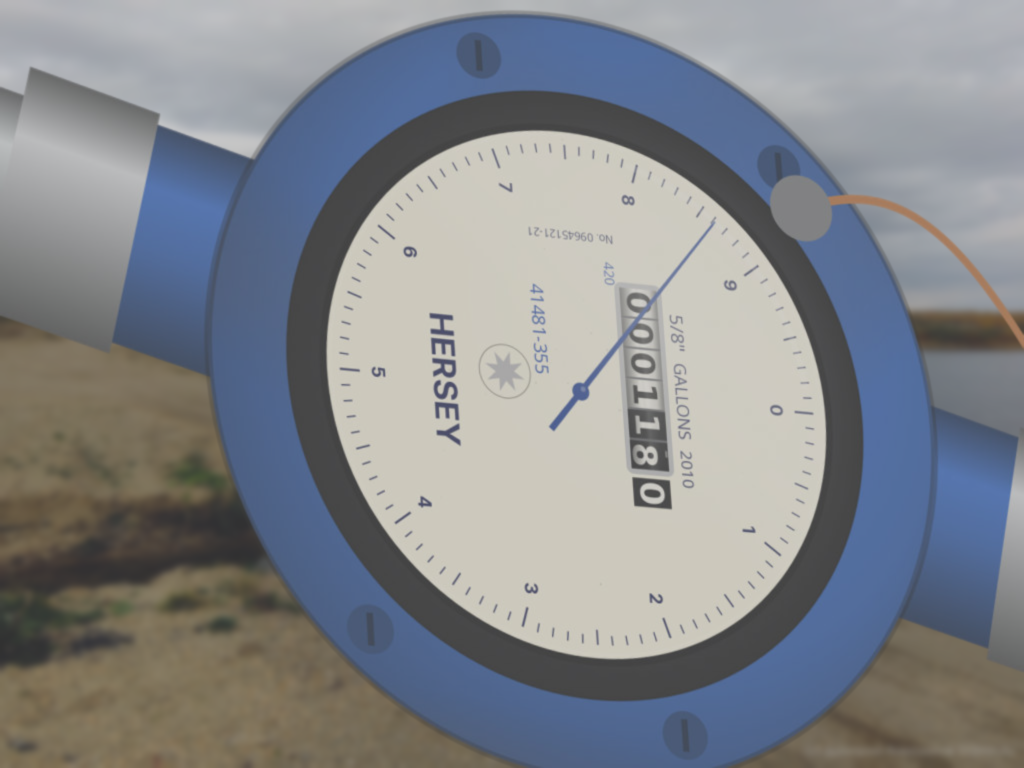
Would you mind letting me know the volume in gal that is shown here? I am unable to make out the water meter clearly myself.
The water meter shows 1178.6 gal
